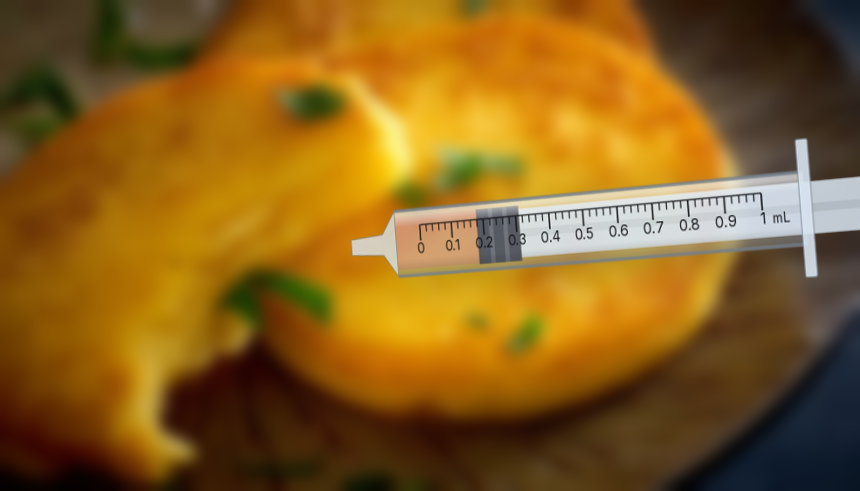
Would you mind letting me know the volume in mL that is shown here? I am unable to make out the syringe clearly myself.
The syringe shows 0.18 mL
